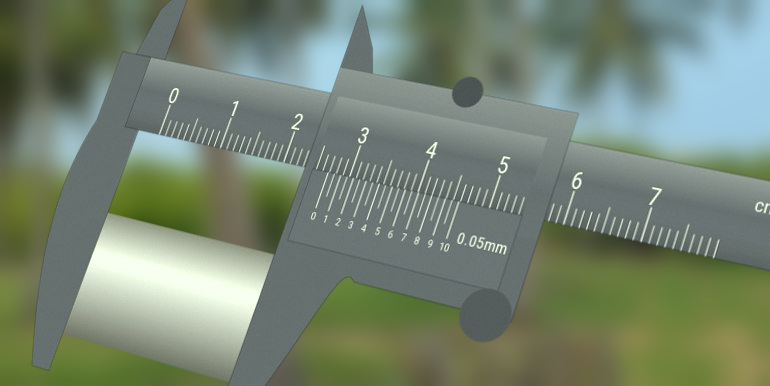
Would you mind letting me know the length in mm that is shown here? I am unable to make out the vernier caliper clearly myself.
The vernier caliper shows 26.8 mm
